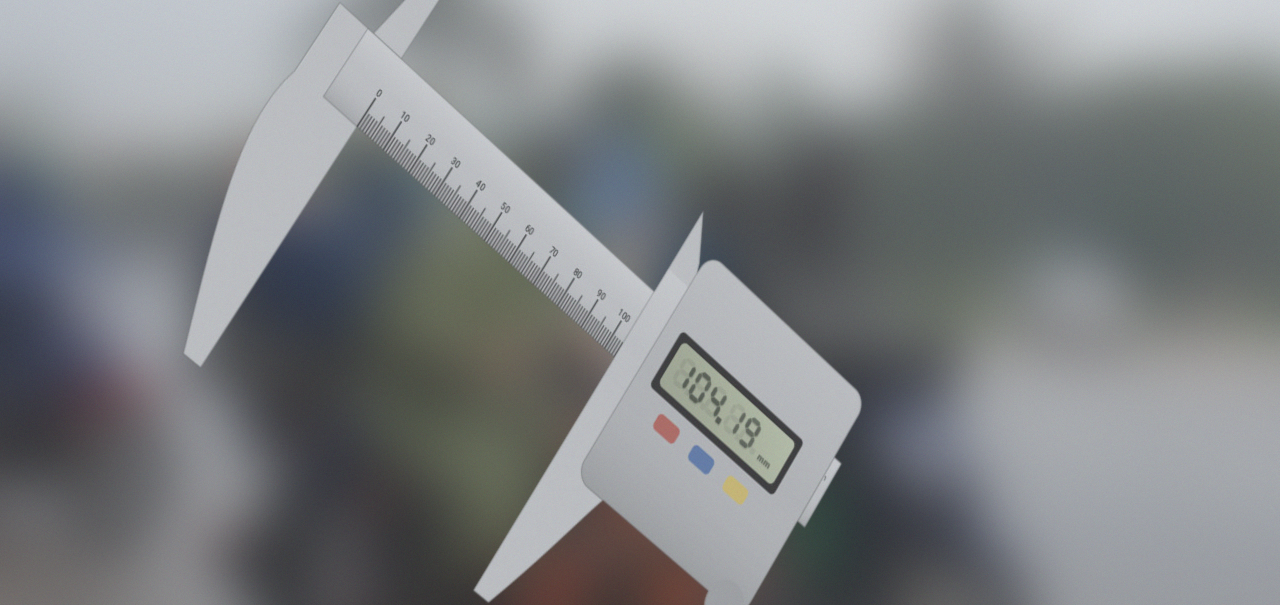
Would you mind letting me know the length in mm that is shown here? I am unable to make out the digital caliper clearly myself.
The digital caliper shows 104.19 mm
